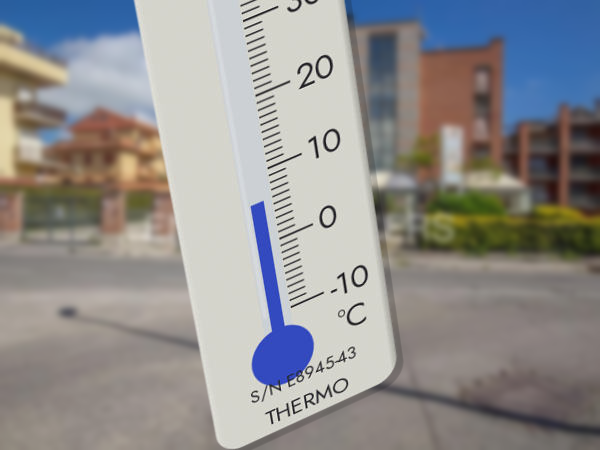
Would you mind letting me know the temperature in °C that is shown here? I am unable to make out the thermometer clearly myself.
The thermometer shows 6 °C
